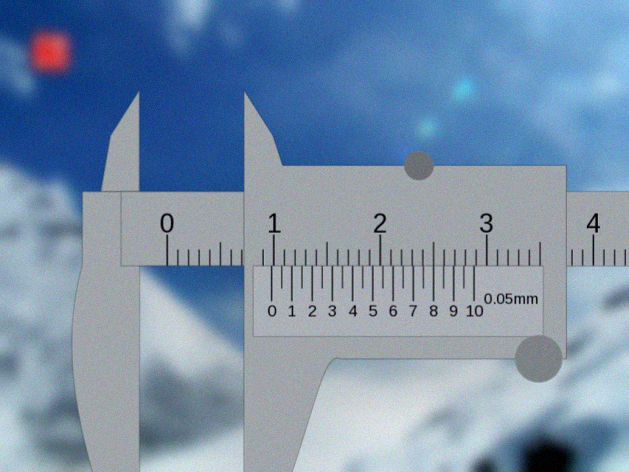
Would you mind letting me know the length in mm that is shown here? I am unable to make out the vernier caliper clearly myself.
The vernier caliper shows 9.8 mm
